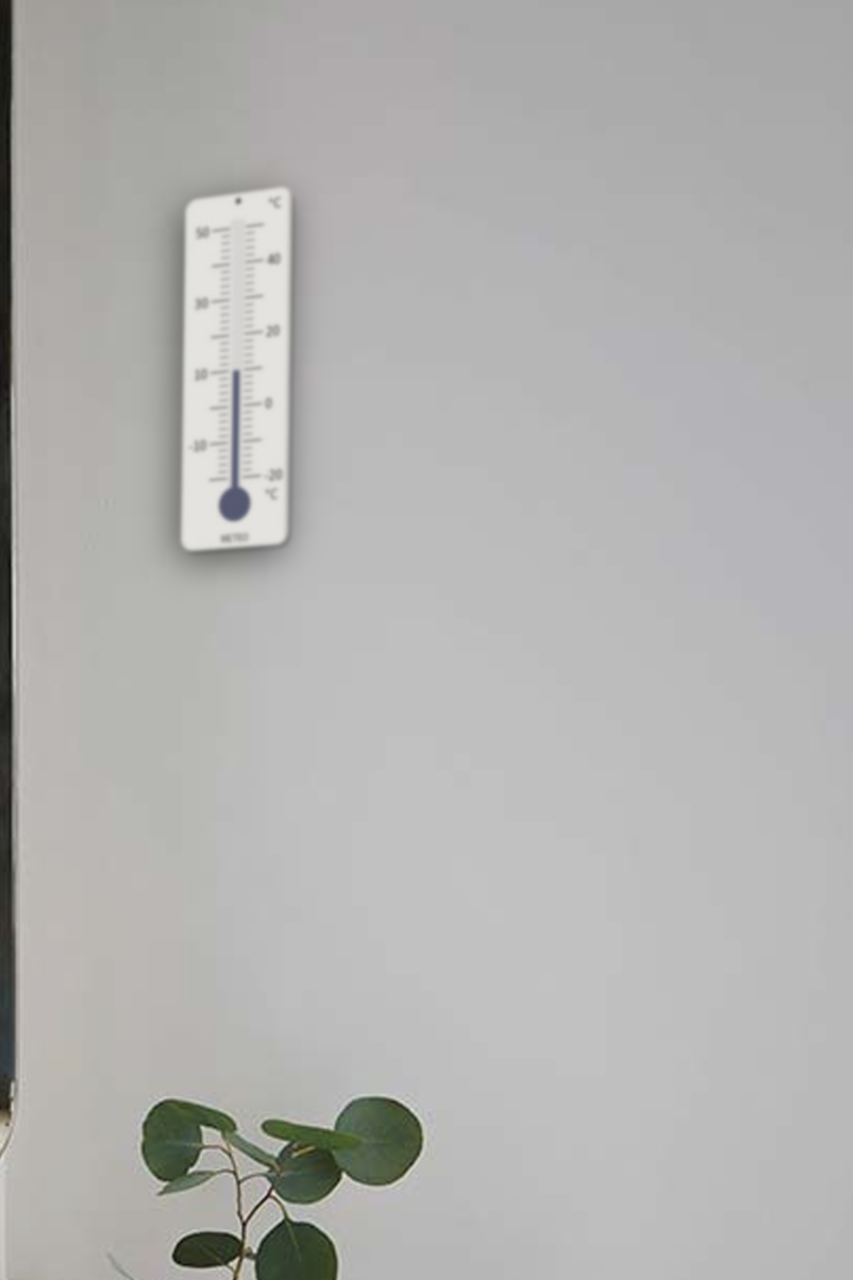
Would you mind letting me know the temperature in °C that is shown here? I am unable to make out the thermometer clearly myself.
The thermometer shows 10 °C
